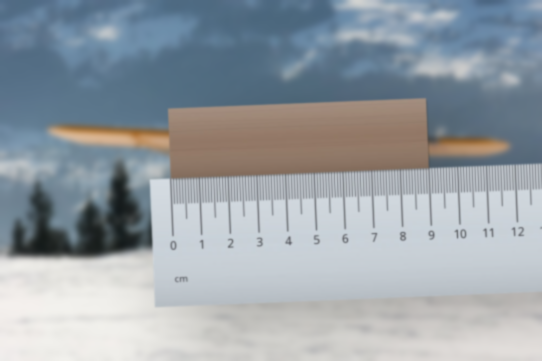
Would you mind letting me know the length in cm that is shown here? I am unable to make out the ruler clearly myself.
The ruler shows 9 cm
